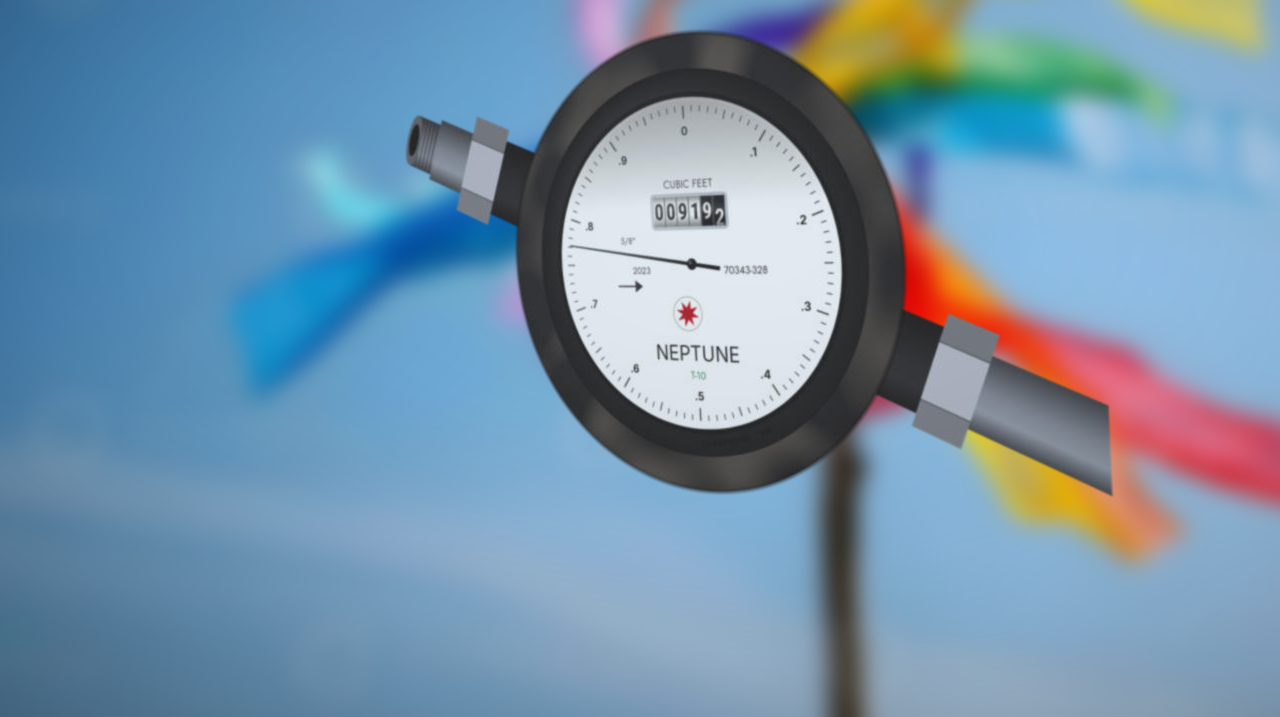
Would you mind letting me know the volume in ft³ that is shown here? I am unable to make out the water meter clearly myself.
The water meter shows 9191.77 ft³
